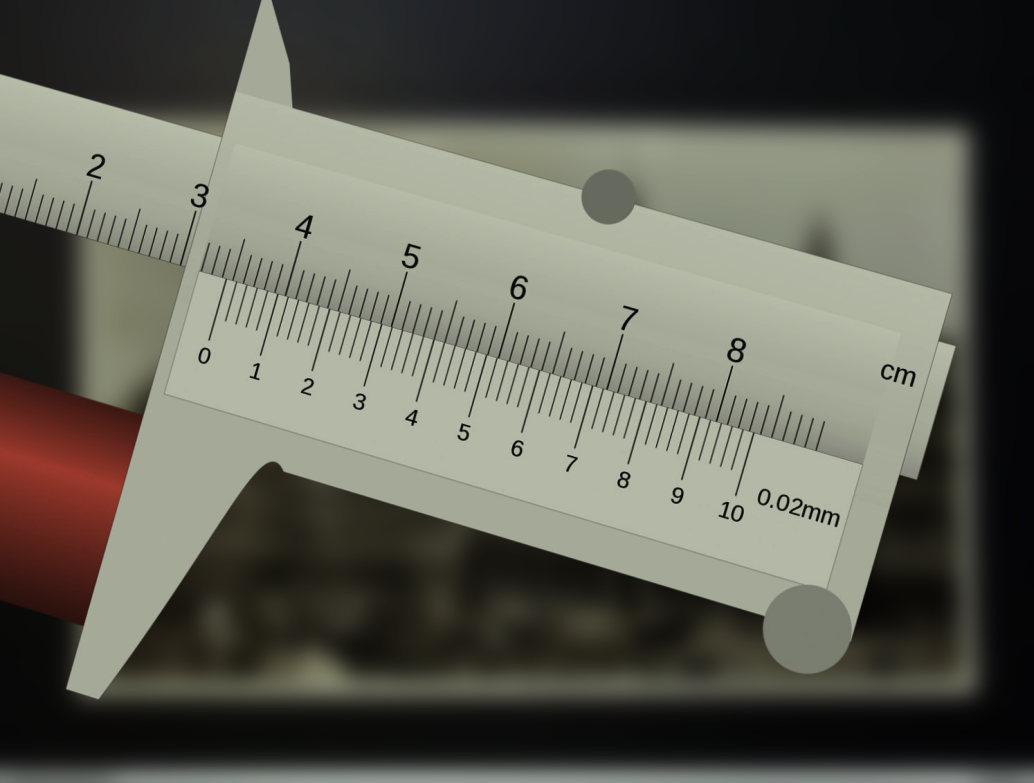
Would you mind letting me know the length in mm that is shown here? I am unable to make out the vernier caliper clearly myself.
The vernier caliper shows 34.4 mm
